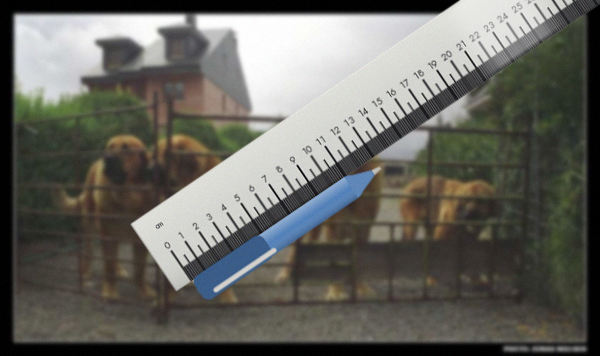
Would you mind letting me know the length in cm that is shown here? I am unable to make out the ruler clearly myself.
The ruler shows 13 cm
